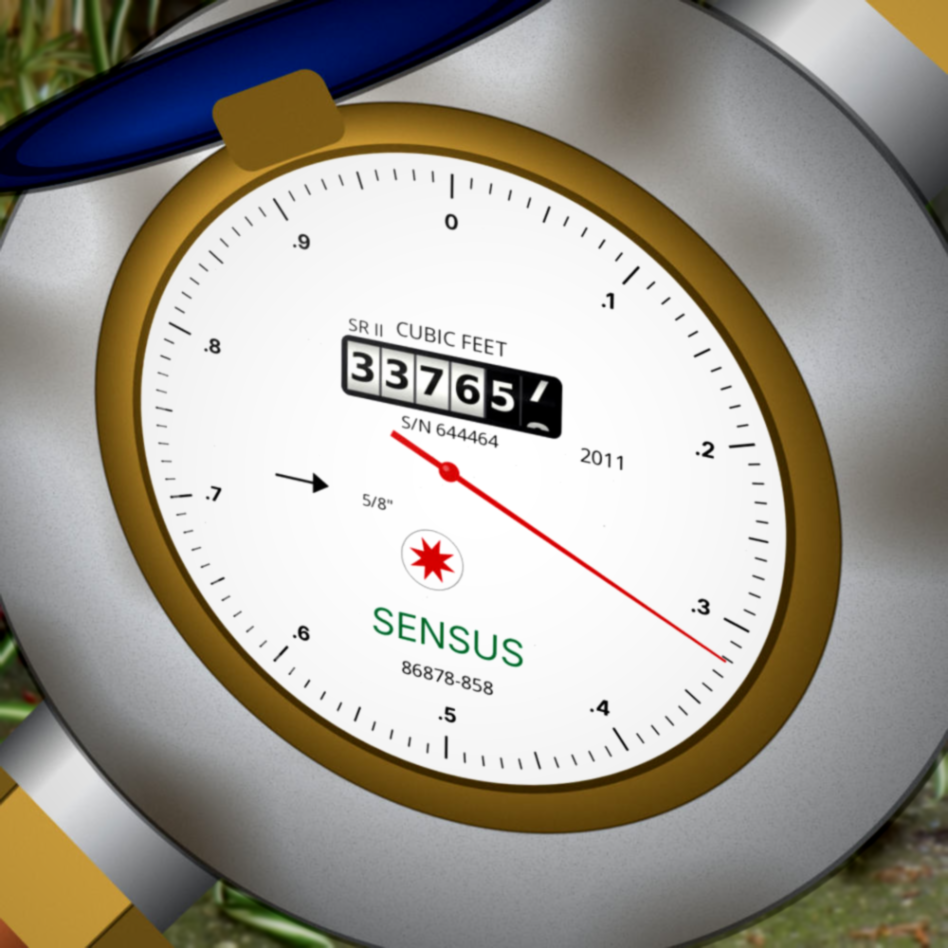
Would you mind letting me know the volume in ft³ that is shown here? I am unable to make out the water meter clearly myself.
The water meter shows 337657.32 ft³
